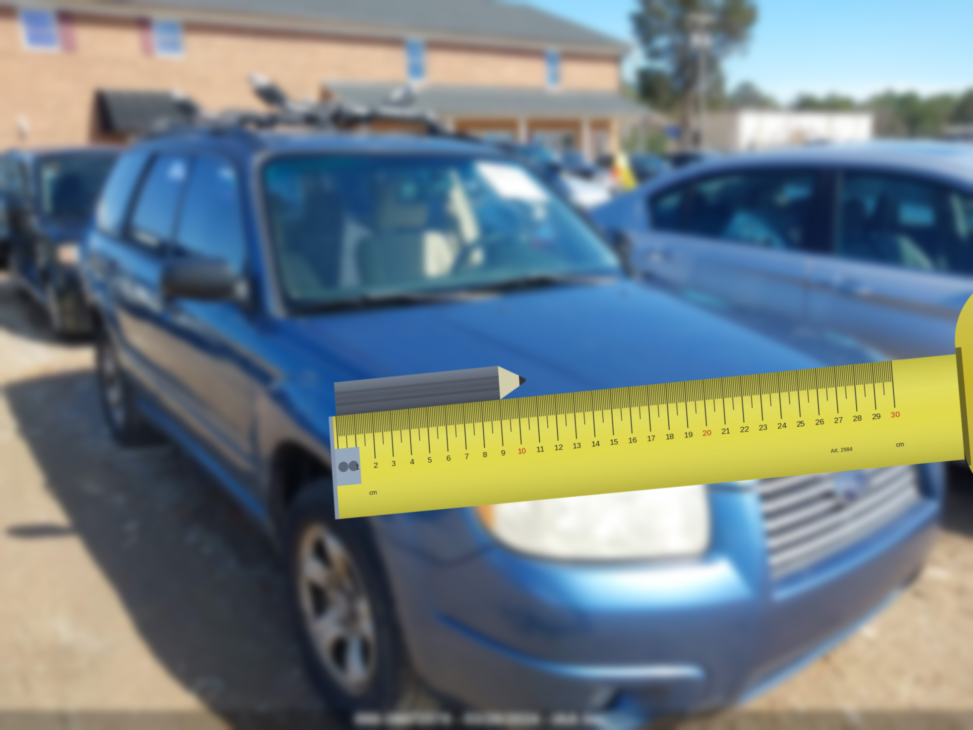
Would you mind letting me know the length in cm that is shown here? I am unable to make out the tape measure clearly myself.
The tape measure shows 10.5 cm
